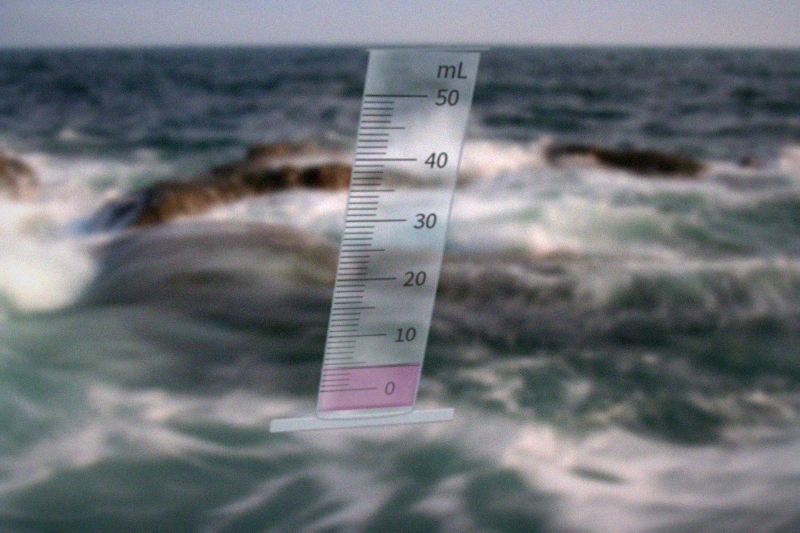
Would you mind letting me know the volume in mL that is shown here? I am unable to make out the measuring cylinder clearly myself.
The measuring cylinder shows 4 mL
